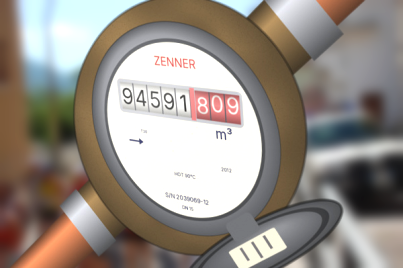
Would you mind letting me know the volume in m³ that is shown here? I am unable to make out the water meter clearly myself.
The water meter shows 94591.809 m³
